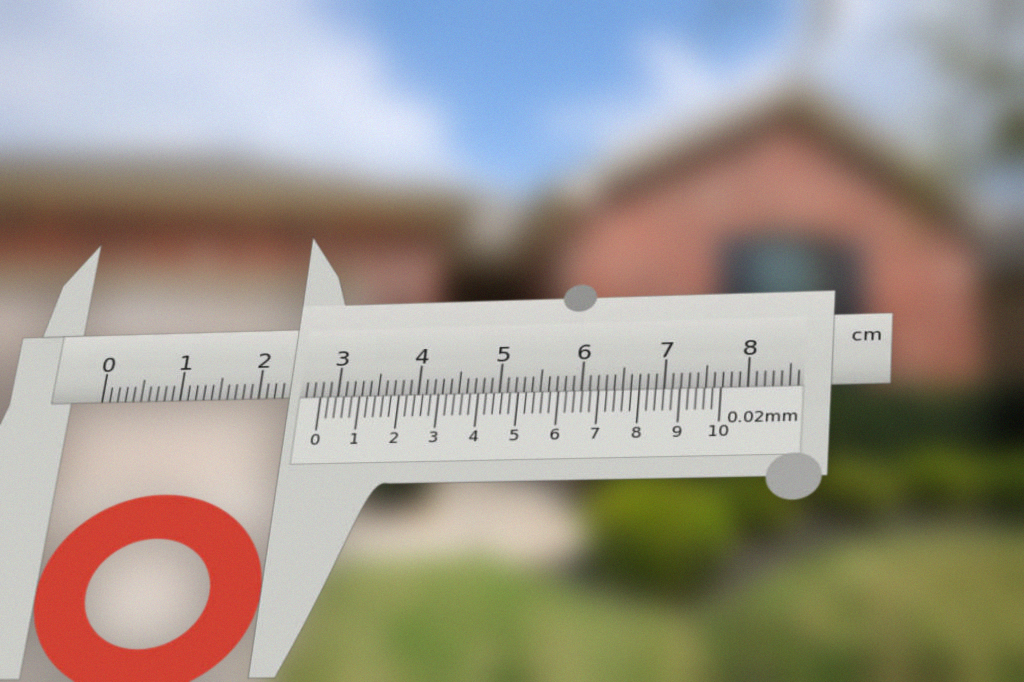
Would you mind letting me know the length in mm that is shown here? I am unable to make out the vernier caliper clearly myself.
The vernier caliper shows 27.8 mm
